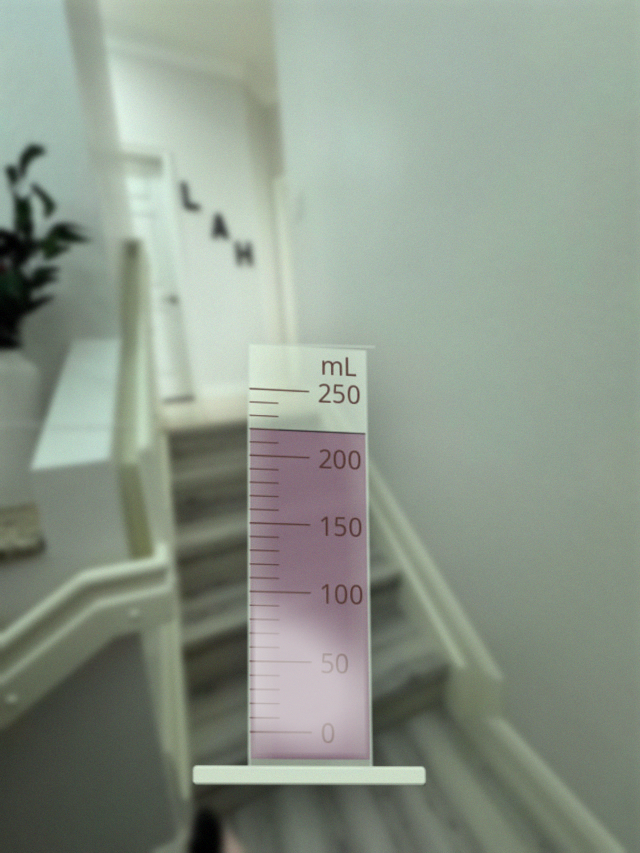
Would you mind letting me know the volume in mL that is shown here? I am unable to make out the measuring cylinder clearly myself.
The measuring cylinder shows 220 mL
